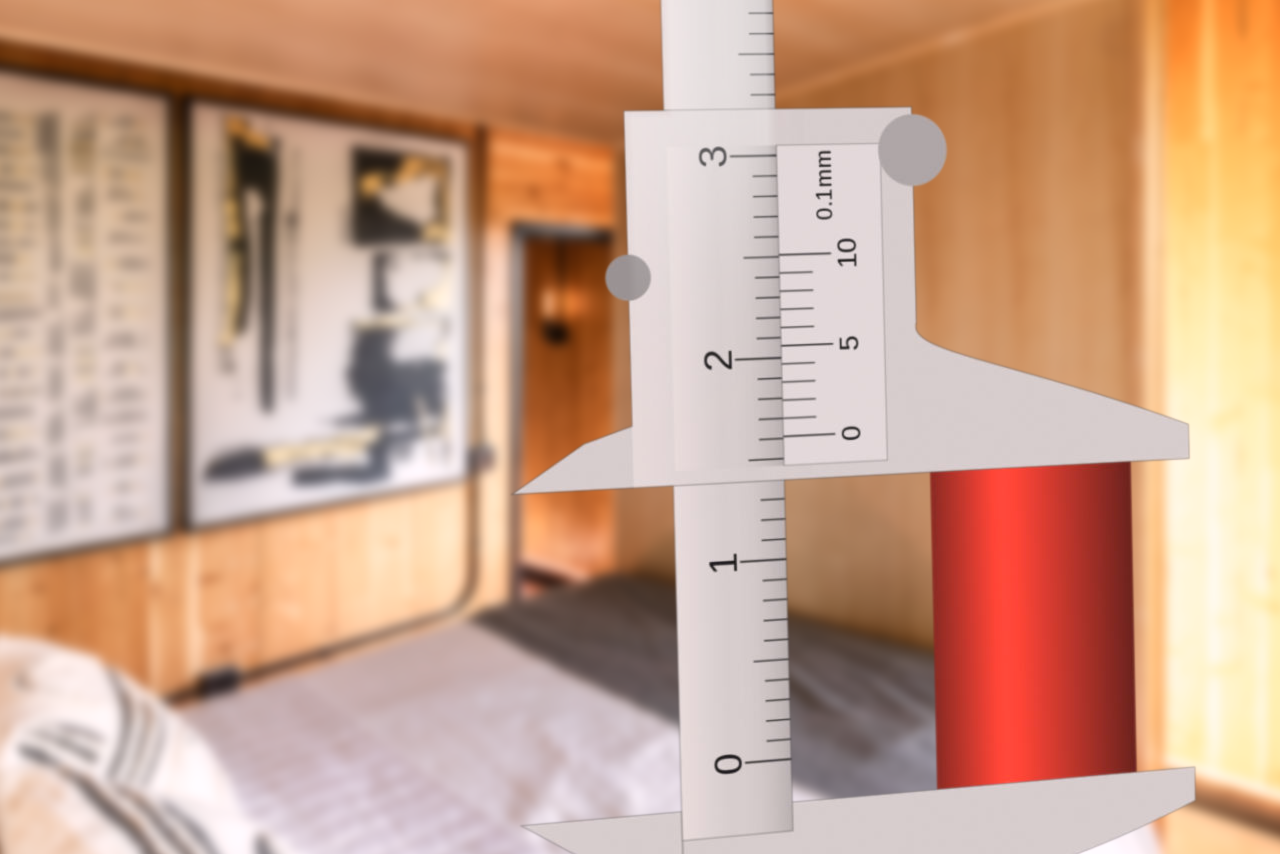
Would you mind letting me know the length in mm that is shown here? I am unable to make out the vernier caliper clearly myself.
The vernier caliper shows 16.1 mm
